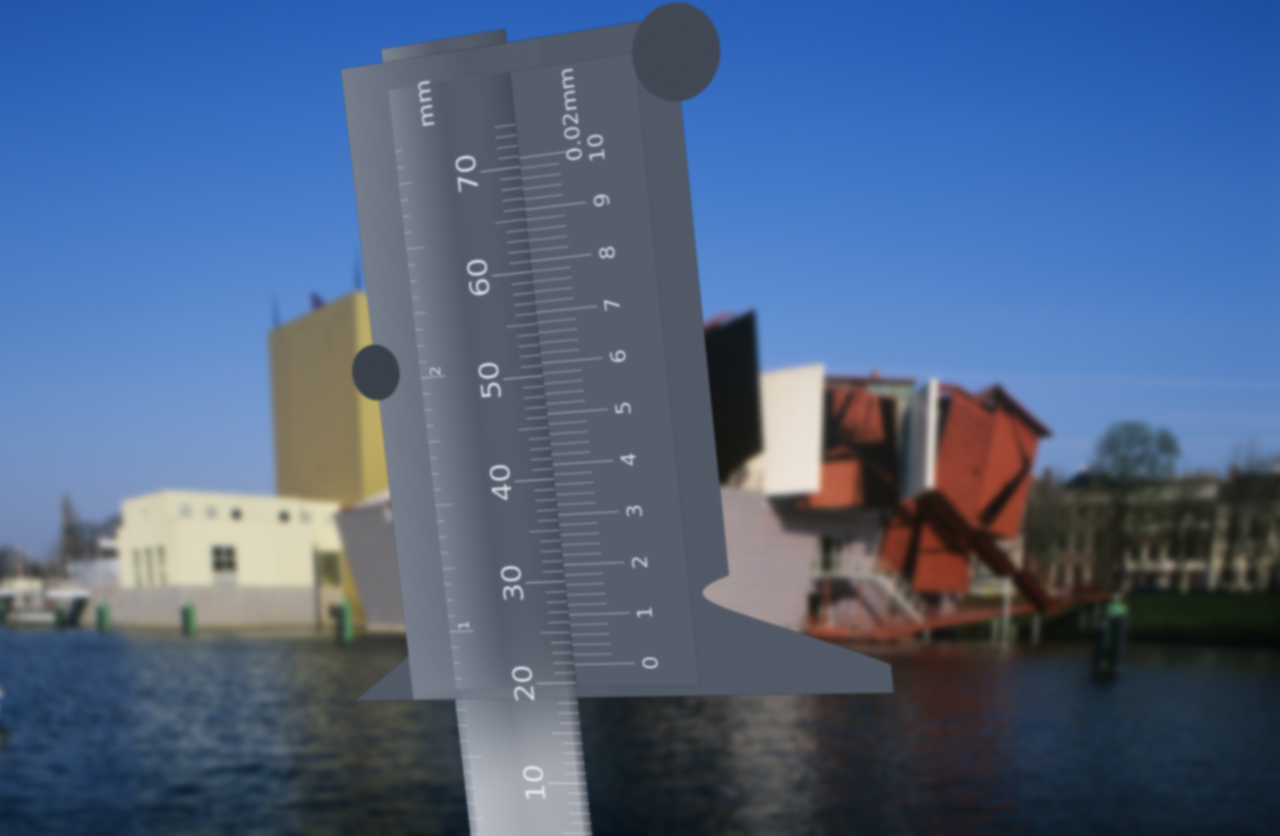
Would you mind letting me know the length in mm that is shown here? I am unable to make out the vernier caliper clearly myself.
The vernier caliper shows 21.8 mm
